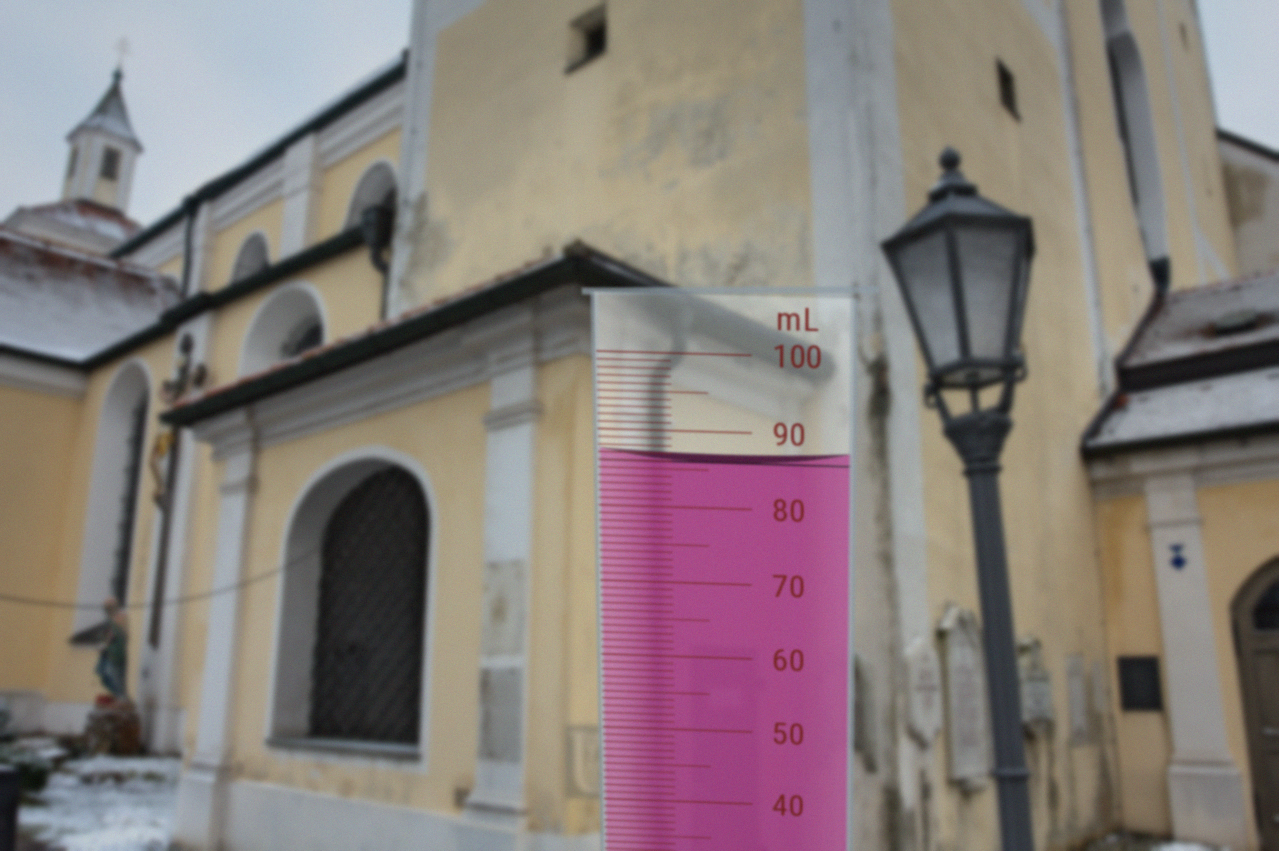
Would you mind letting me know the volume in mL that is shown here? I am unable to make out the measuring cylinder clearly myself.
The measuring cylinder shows 86 mL
